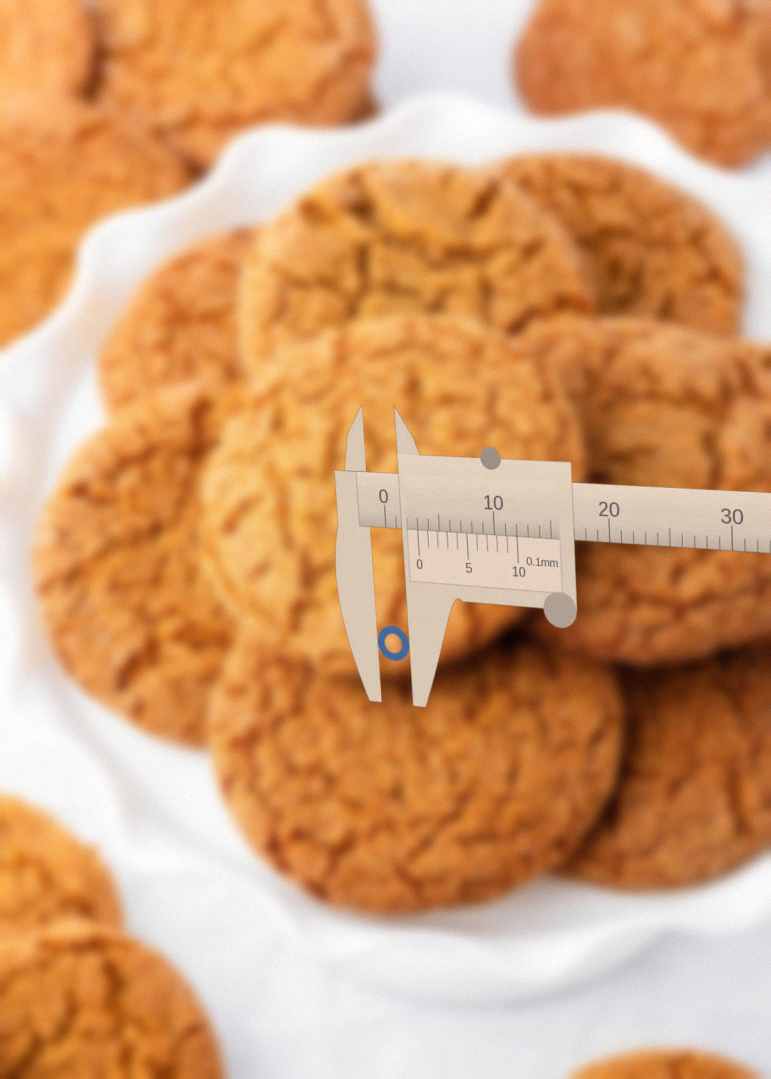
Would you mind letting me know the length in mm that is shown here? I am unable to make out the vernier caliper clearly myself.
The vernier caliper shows 3.0 mm
